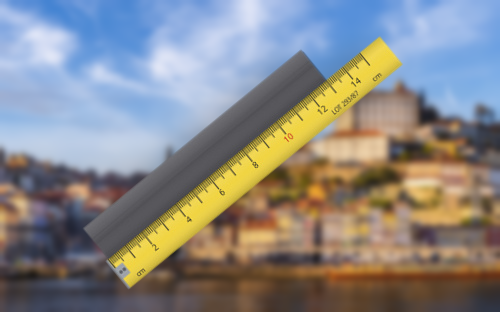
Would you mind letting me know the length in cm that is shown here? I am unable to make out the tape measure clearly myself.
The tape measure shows 13 cm
